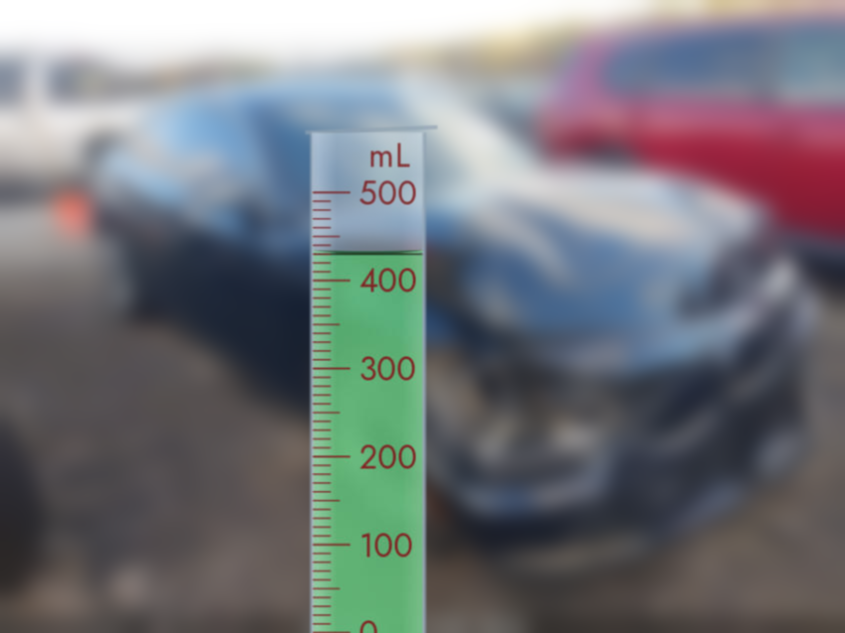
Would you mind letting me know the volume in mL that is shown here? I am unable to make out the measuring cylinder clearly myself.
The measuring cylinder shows 430 mL
